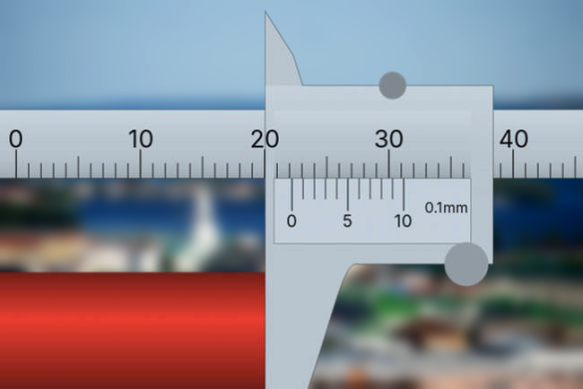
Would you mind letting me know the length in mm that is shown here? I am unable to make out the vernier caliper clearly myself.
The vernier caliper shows 22.2 mm
